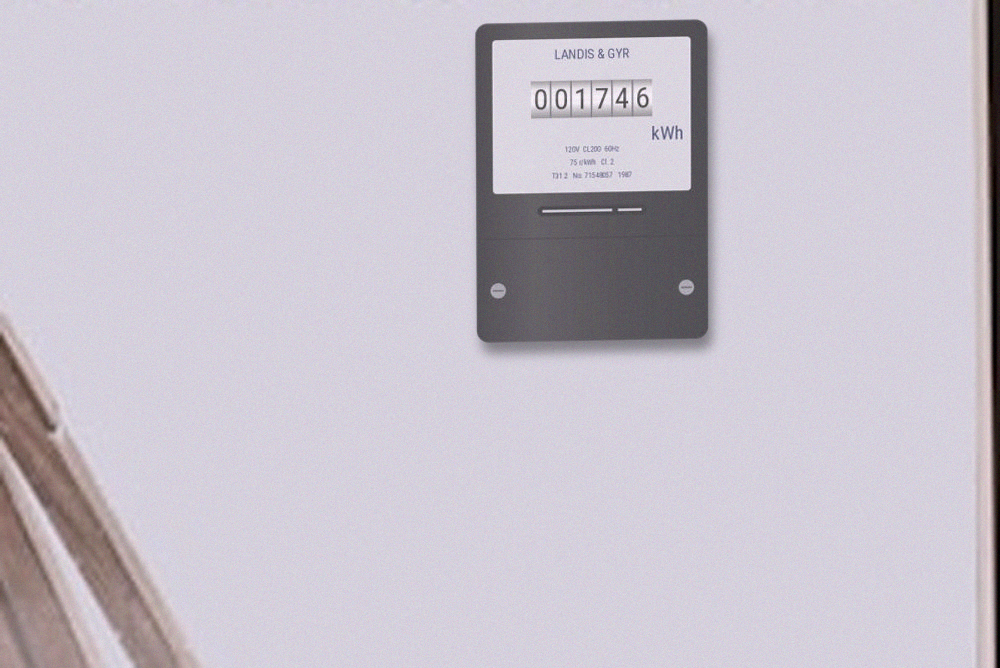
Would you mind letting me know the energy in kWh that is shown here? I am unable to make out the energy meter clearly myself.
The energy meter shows 1746 kWh
